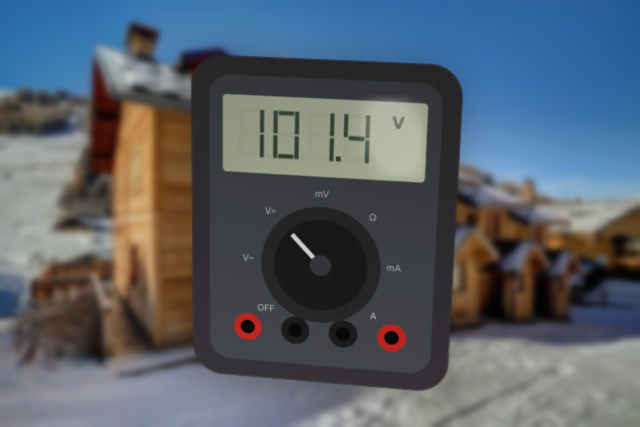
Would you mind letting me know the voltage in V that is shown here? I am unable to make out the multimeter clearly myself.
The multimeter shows 101.4 V
